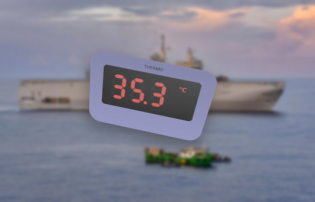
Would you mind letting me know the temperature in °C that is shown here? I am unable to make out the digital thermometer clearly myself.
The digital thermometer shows 35.3 °C
